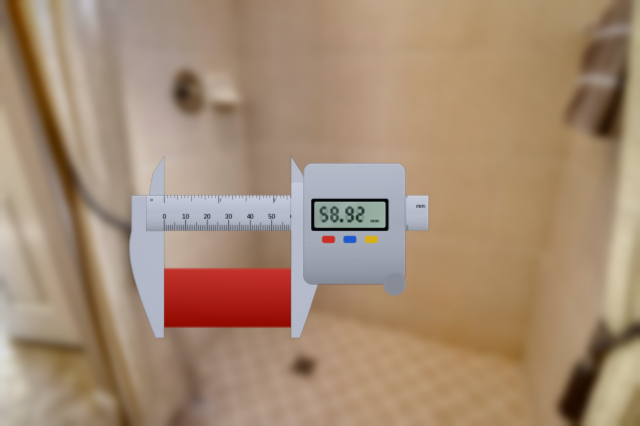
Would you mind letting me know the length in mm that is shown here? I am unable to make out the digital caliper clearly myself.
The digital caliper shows 58.92 mm
